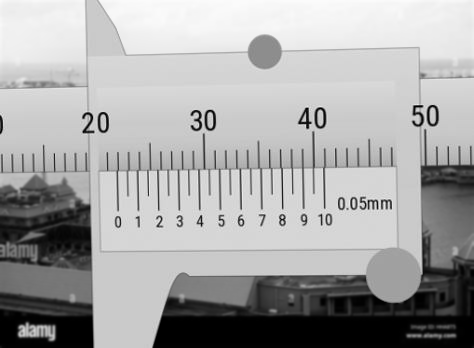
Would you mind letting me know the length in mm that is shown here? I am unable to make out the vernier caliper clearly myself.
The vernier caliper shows 21.9 mm
